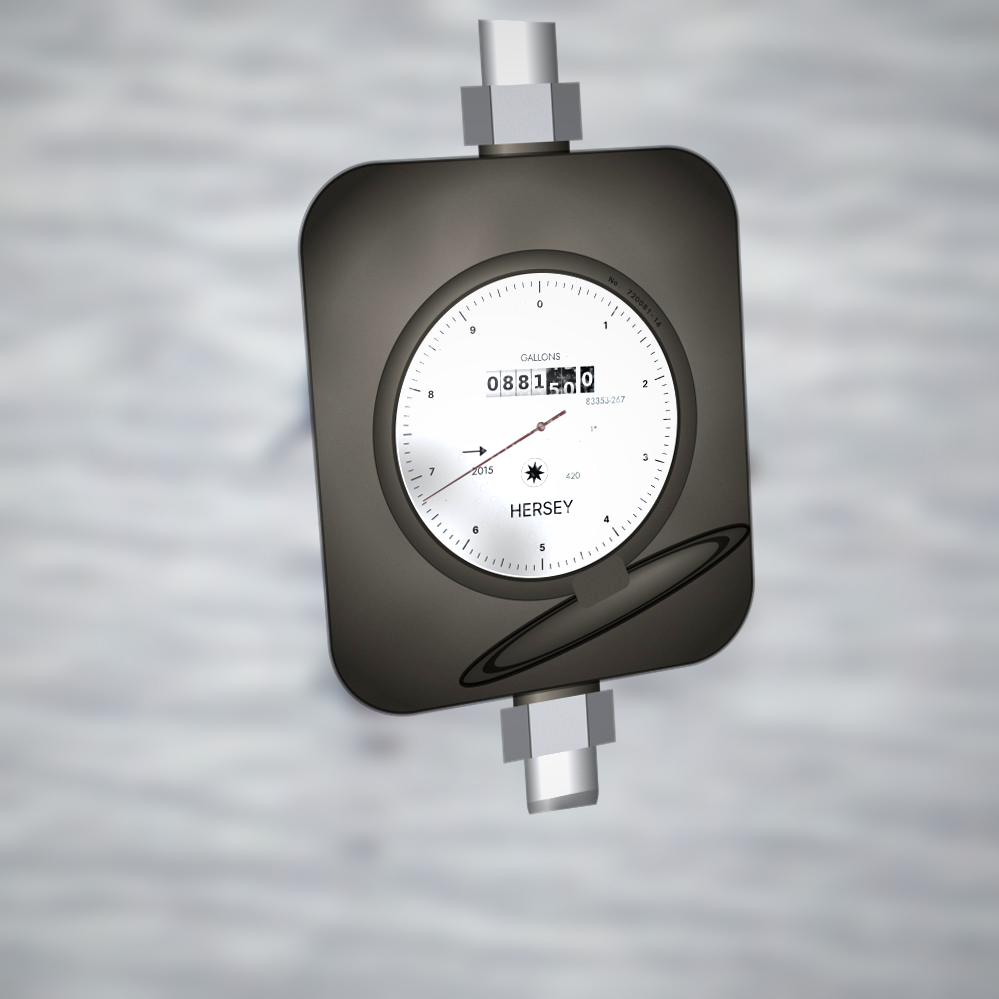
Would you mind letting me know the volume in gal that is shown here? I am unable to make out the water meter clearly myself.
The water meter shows 881496.7 gal
